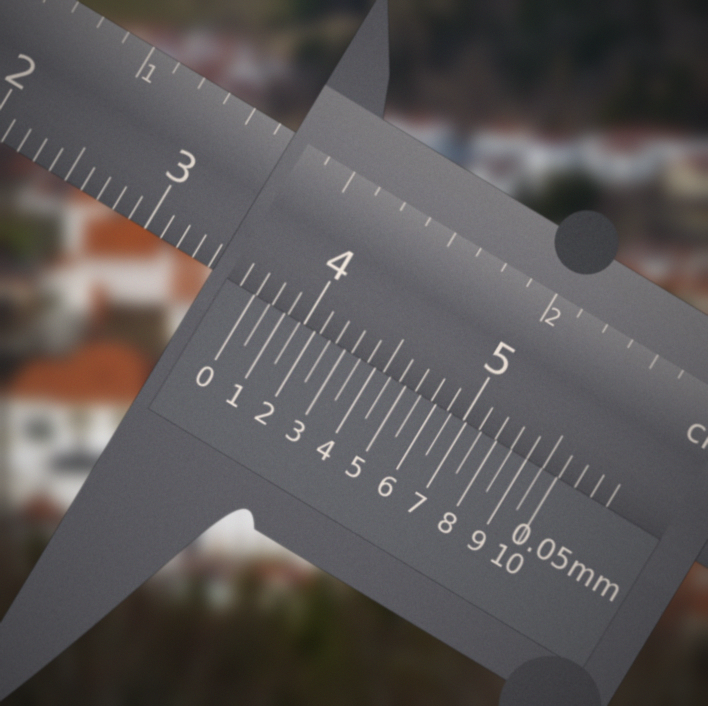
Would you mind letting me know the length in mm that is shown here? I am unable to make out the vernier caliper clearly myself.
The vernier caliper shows 36.9 mm
